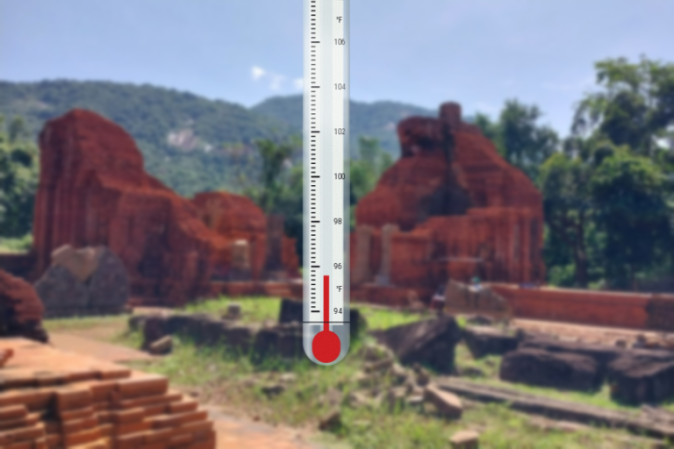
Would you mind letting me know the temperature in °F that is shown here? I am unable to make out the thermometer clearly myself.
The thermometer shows 95.6 °F
